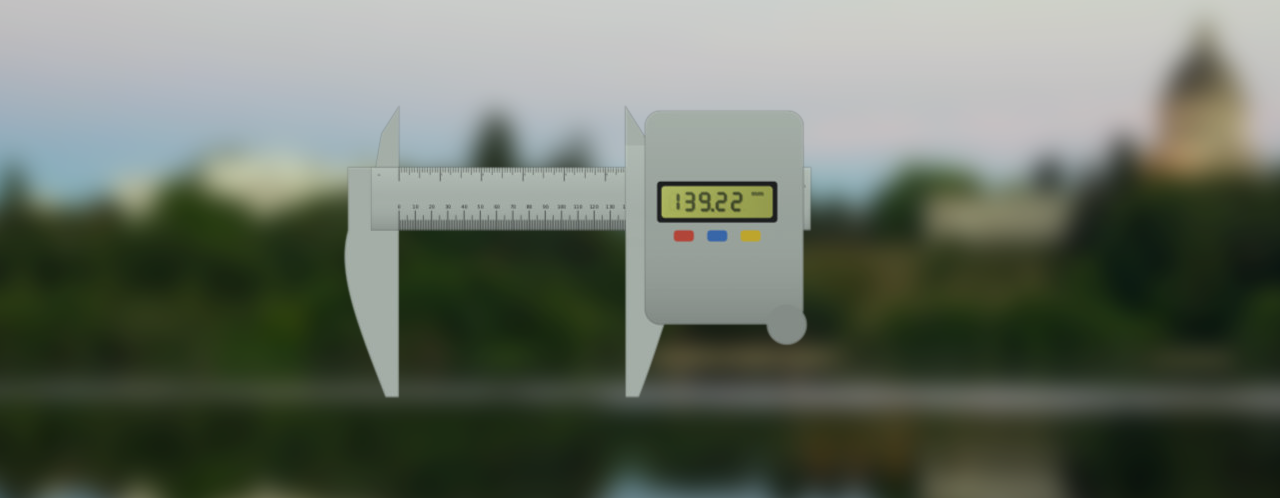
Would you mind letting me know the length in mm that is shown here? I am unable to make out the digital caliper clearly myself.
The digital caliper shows 139.22 mm
